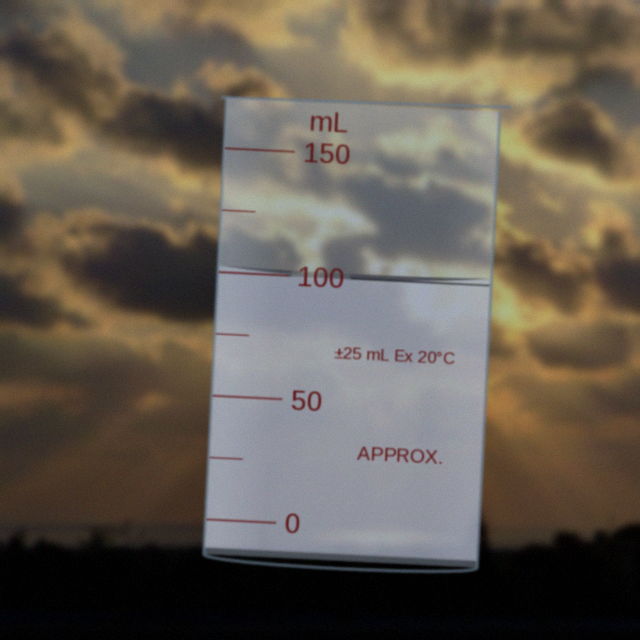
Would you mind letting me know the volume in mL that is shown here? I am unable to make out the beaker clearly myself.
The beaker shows 100 mL
